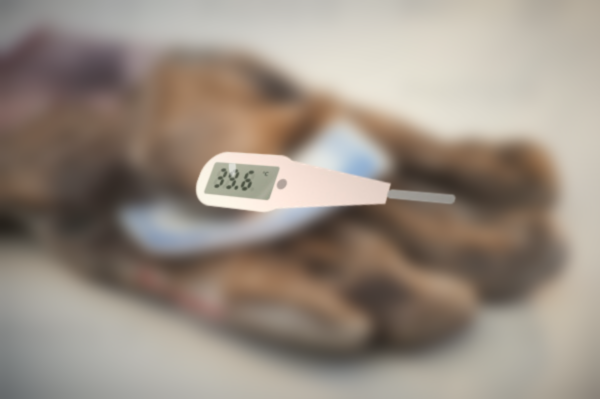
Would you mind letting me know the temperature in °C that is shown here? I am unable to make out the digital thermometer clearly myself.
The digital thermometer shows 39.6 °C
